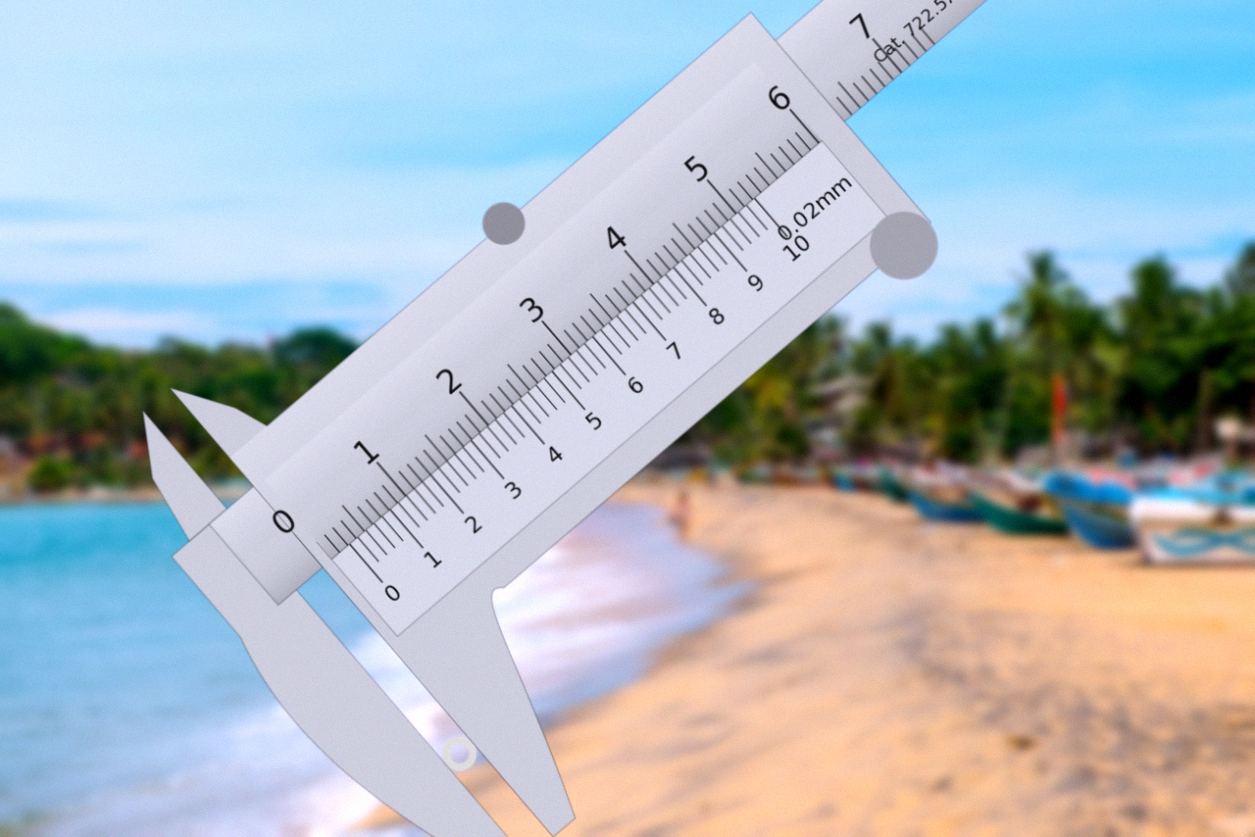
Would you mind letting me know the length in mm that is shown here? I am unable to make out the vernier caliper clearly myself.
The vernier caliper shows 3.2 mm
